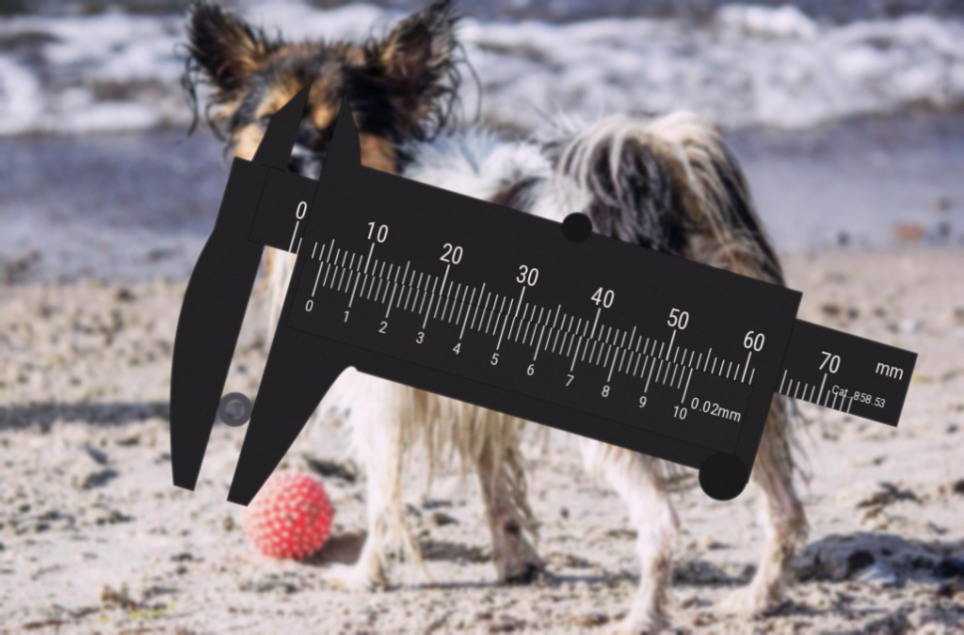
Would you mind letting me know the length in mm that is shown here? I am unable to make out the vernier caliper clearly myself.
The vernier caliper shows 4.4 mm
